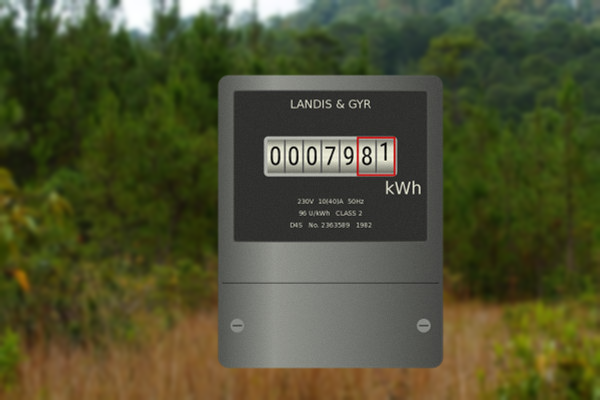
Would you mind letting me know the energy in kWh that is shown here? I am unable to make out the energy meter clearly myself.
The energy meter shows 79.81 kWh
